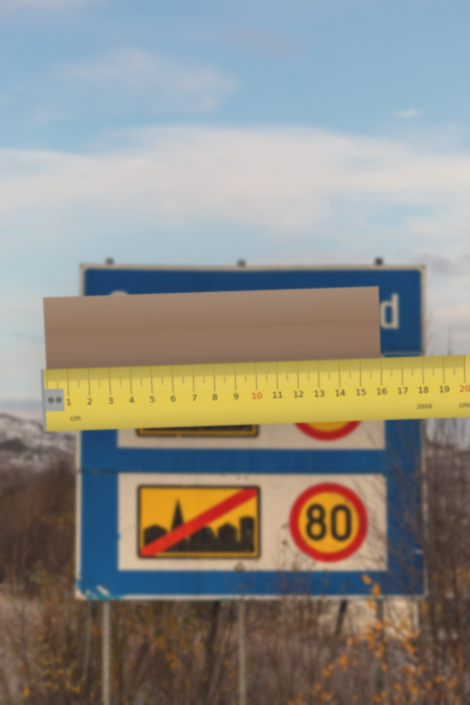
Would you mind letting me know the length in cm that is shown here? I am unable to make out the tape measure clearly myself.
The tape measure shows 16 cm
